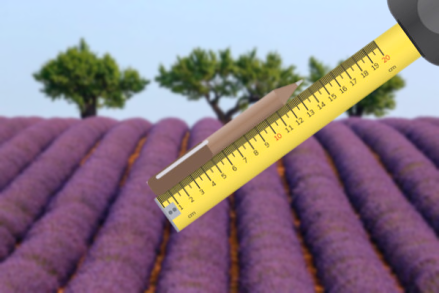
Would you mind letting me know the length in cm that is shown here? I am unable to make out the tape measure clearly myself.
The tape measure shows 14 cm
